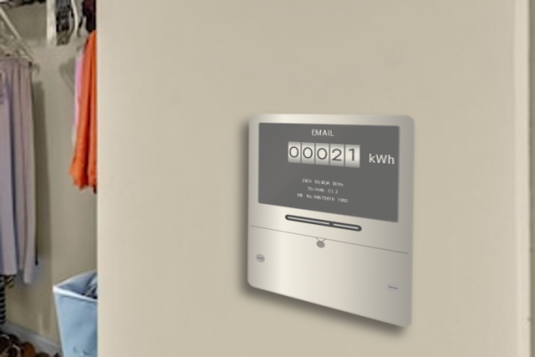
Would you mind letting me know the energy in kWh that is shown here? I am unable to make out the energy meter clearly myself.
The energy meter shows 21 kWh
